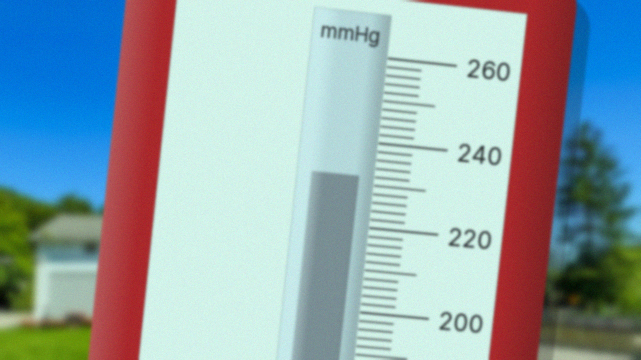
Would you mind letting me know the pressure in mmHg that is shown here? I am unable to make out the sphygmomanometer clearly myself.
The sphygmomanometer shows 232 mmHg
